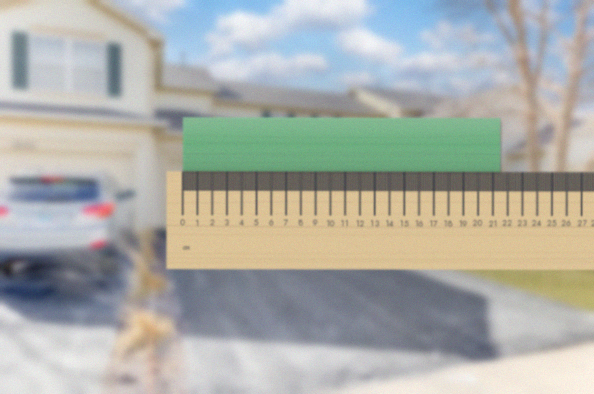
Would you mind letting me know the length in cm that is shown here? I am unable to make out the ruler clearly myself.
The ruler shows 21.5 cm
